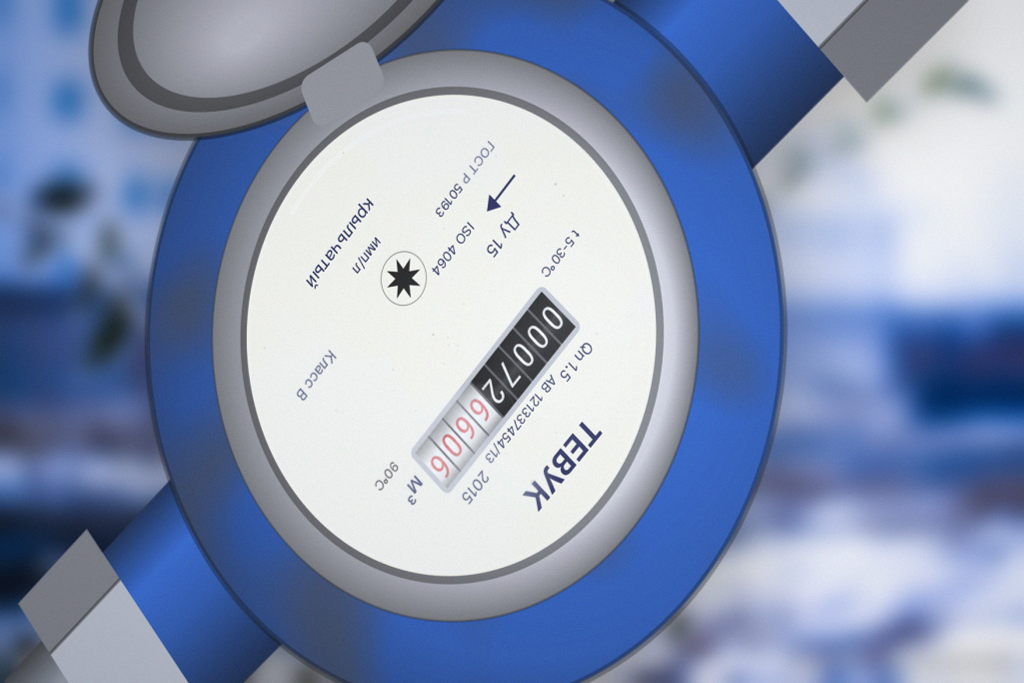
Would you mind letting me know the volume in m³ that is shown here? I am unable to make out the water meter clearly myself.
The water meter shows 72.6606 m³
